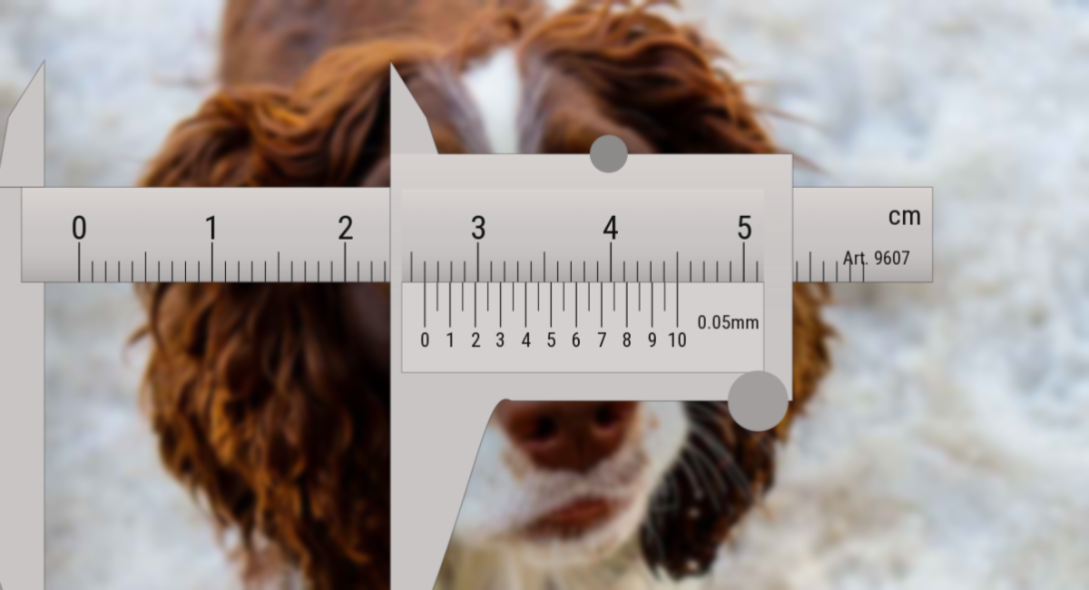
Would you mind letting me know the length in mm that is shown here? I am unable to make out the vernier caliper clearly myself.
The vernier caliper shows 26.0 mm
